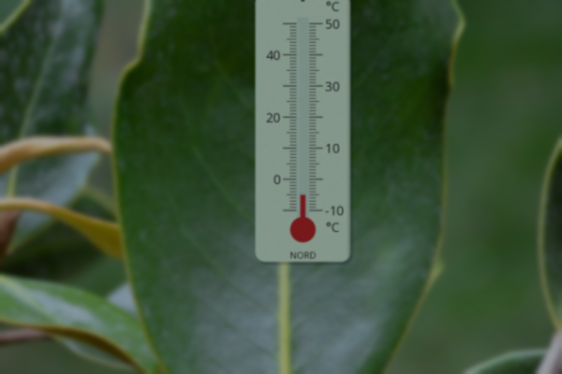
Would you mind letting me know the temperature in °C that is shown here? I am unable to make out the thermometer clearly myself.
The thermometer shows -5 °C
